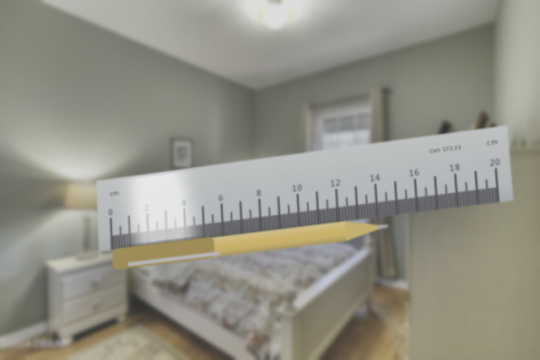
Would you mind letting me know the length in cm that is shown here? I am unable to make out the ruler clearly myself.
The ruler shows 14.5 cm
